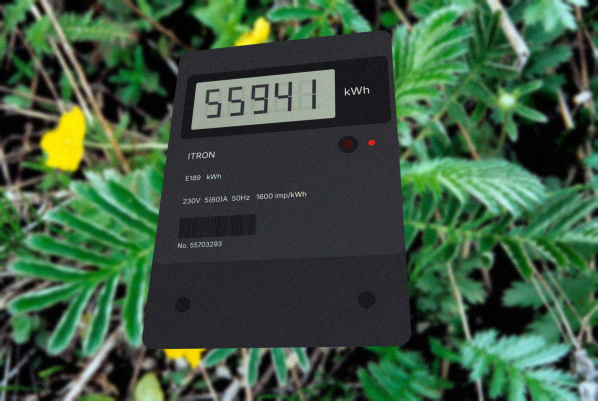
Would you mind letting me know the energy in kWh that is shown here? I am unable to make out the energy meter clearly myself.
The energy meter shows 55941 kWh
